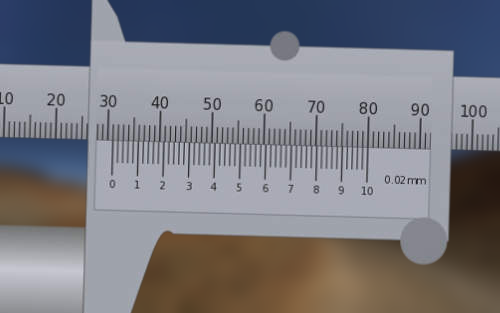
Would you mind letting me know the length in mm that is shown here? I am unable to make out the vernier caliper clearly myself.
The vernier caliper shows 31.0 mm
